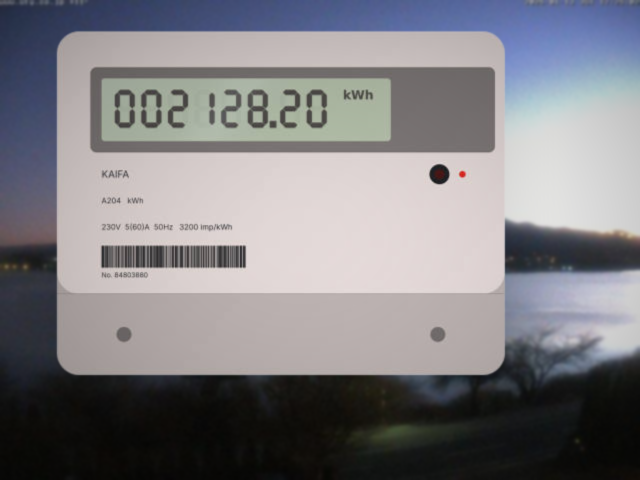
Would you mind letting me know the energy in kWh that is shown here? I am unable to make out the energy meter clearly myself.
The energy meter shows 2128.20 kWh
